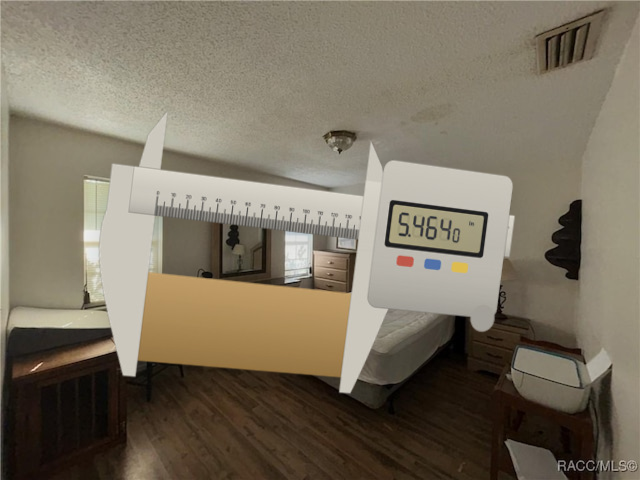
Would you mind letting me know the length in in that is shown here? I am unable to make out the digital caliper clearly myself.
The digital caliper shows 5.4640 in
